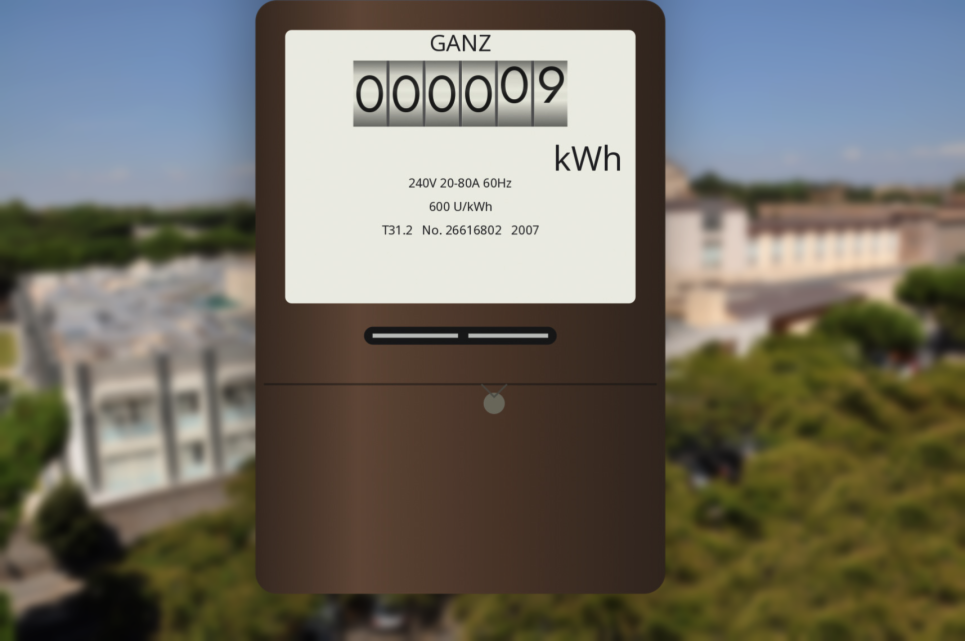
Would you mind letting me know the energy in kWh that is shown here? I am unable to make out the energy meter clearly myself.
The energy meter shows 9 kWh
